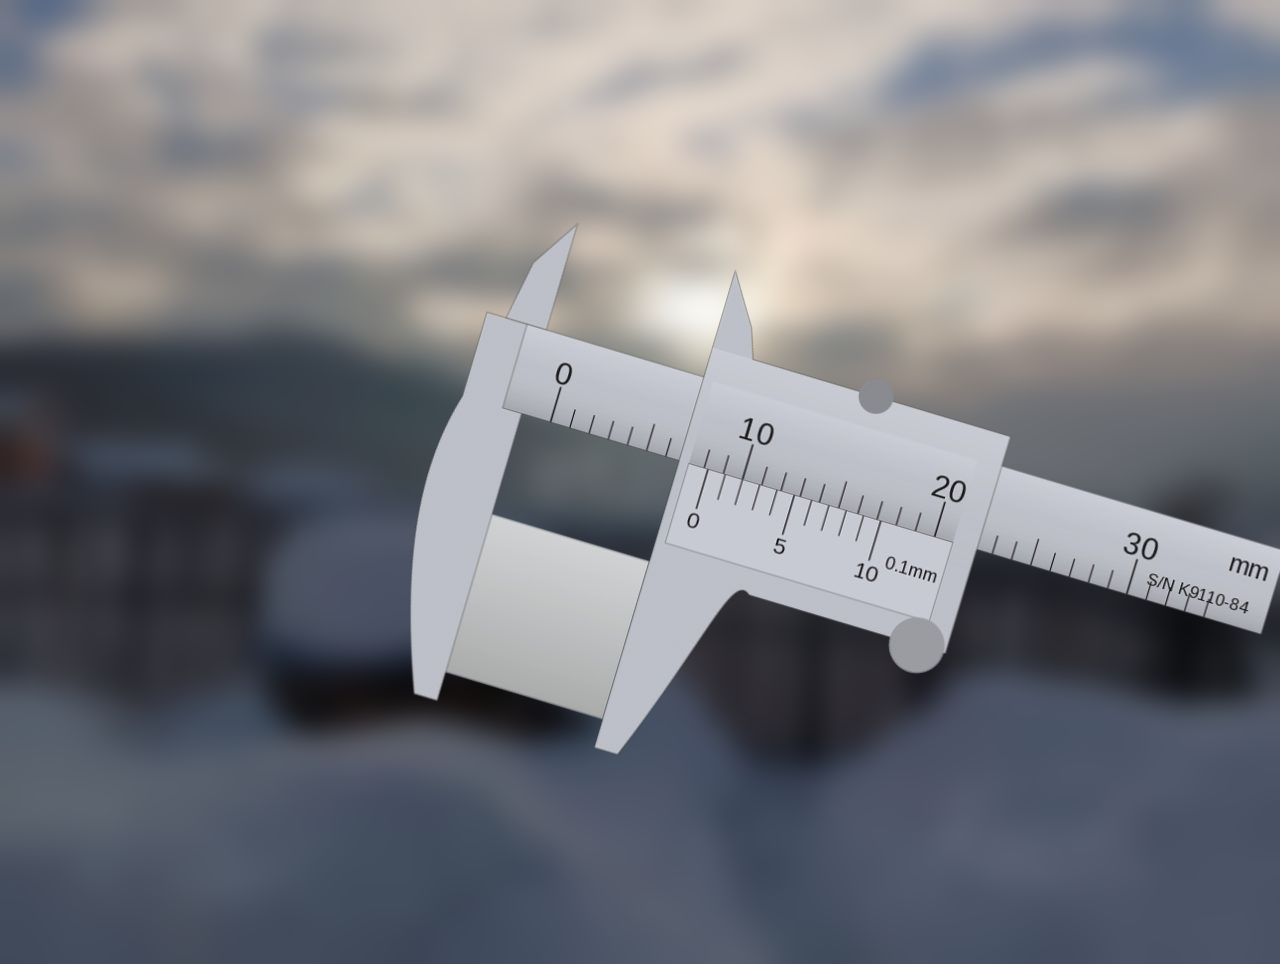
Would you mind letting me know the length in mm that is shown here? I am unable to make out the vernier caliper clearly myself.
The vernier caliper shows 8.2 mm
